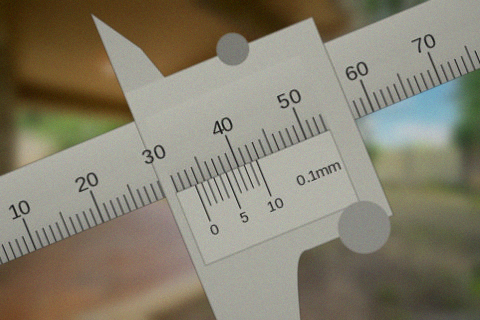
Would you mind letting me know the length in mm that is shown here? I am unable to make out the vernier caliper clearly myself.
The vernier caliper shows 33.6 mm
